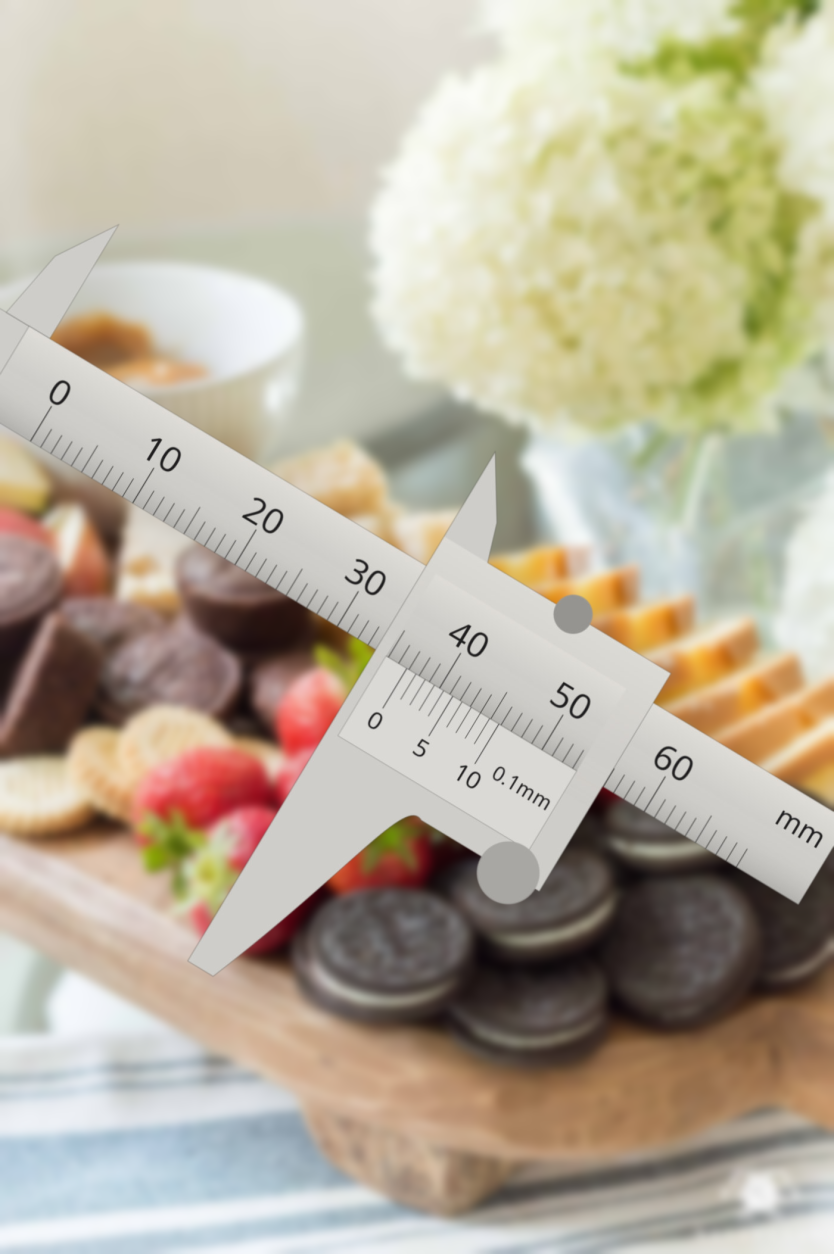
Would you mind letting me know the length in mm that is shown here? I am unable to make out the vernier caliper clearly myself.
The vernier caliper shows 36.8 mm
